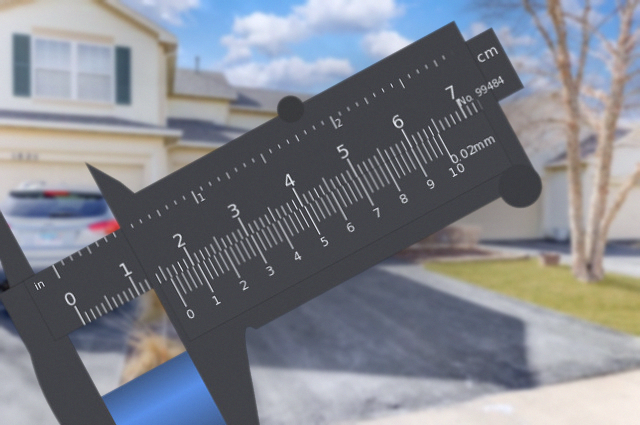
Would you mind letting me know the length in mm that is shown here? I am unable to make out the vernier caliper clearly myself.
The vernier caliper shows 15.8 mm
